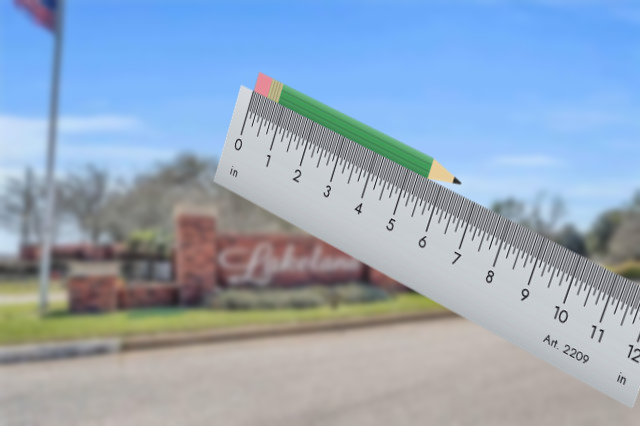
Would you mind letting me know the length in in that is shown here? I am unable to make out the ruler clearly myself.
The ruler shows 6.5 in
